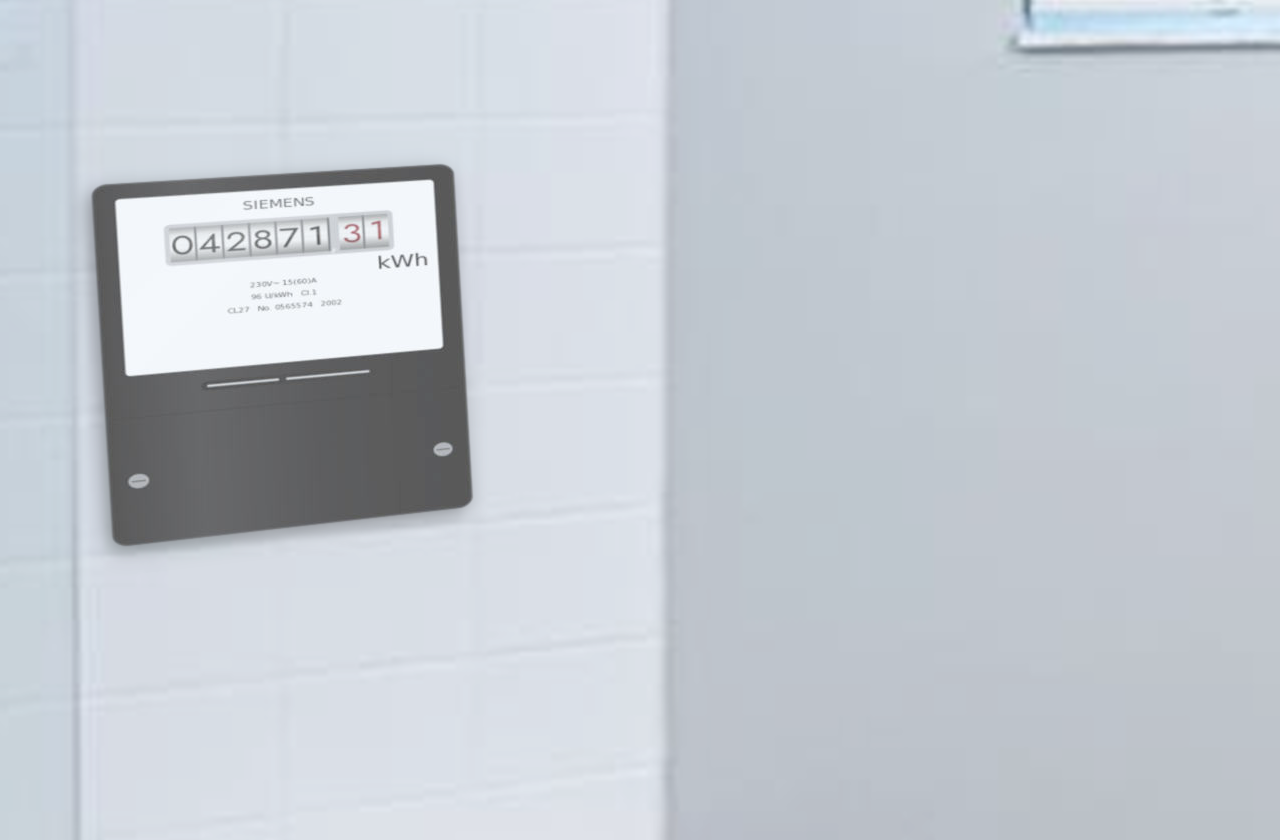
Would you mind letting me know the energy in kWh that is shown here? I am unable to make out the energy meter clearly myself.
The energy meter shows 42871.31 kWh
